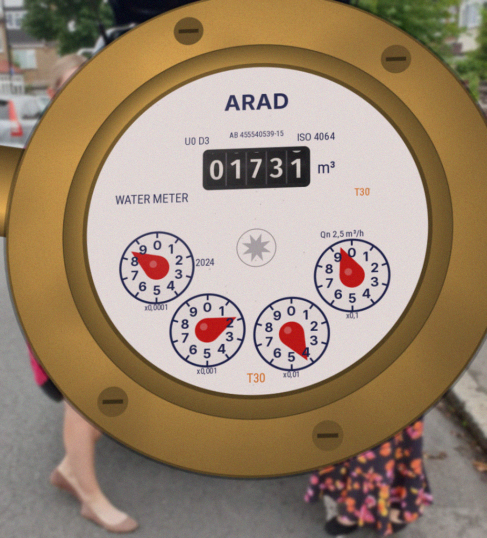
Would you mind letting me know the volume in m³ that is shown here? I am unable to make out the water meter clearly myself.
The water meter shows 1730.9418 m³
